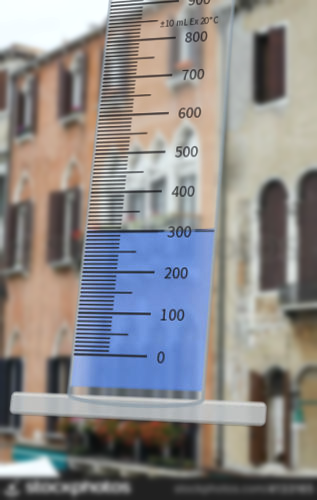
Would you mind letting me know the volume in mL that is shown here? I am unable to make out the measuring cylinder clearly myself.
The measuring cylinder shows 300 mL
